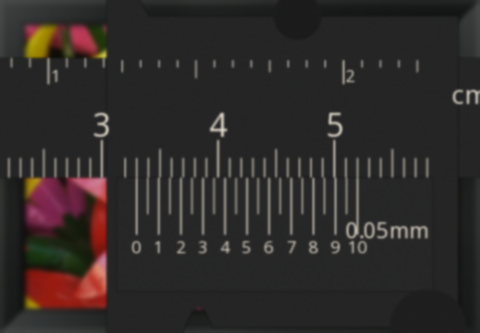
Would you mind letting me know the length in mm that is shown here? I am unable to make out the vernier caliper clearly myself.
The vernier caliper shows 33.0 mm
